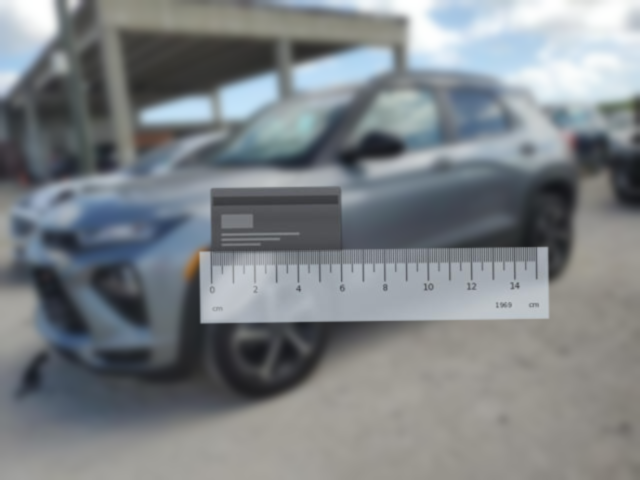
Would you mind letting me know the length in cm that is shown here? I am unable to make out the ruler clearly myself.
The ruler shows 6 cm
